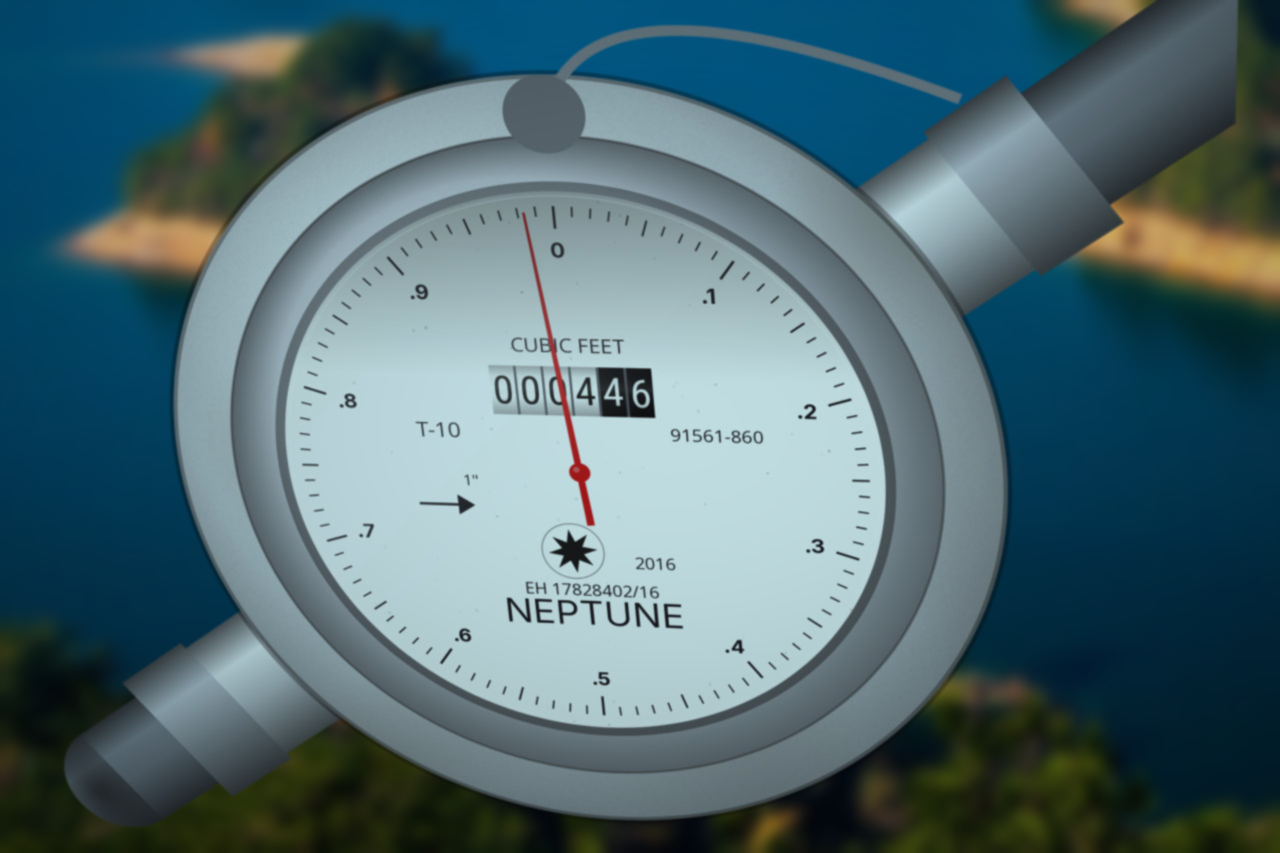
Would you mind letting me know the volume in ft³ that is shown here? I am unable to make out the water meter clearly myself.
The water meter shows 445.98 ft³
